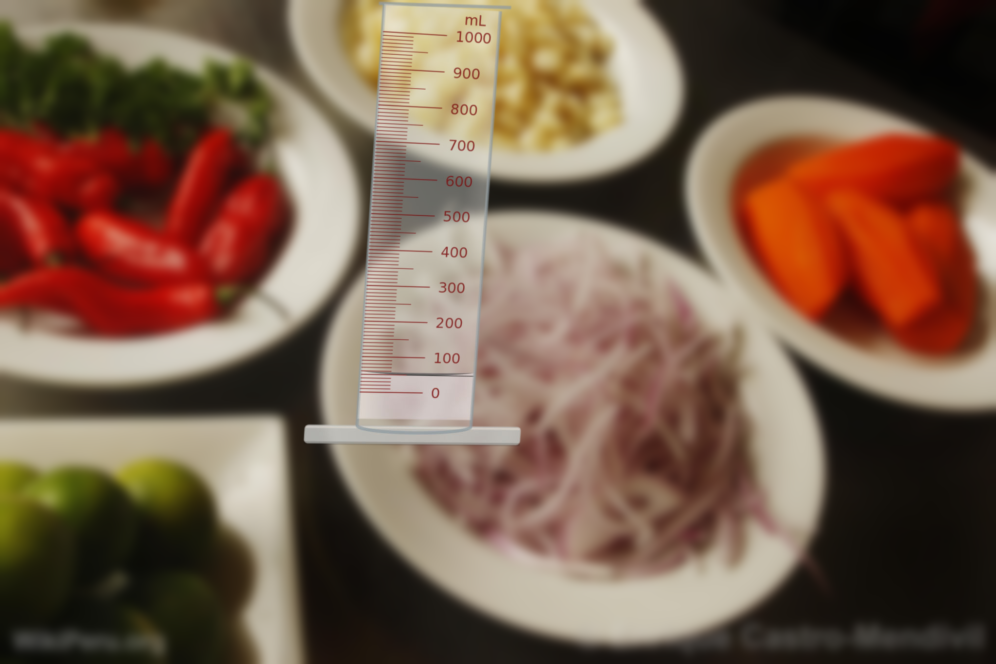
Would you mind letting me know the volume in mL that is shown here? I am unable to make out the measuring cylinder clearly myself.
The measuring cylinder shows 50 mL
